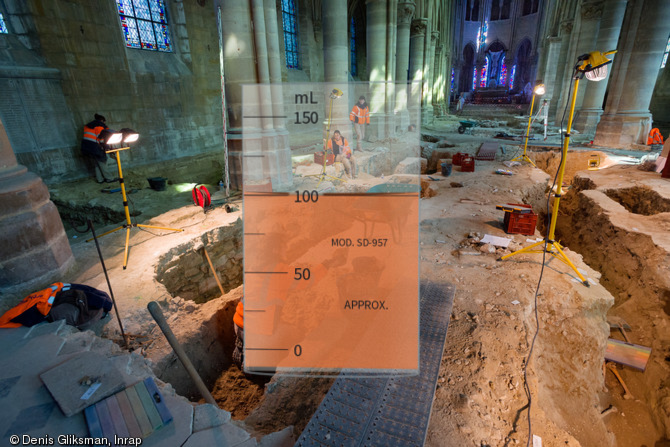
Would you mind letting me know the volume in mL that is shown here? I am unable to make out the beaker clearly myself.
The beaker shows 100 mL
